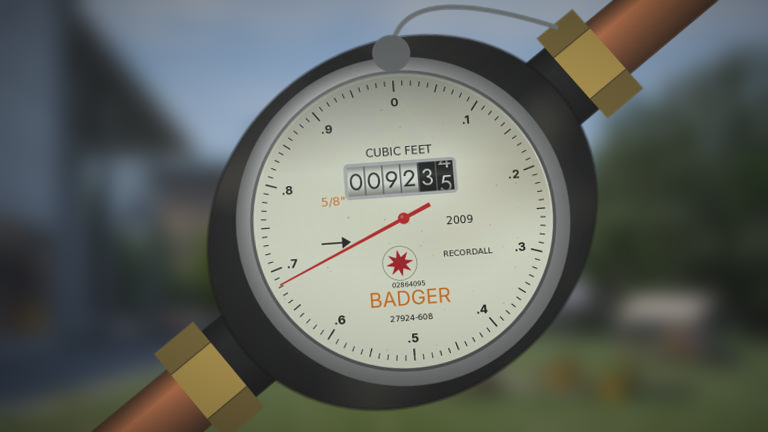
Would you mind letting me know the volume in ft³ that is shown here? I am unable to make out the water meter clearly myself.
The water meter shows 9234.68 ft³
